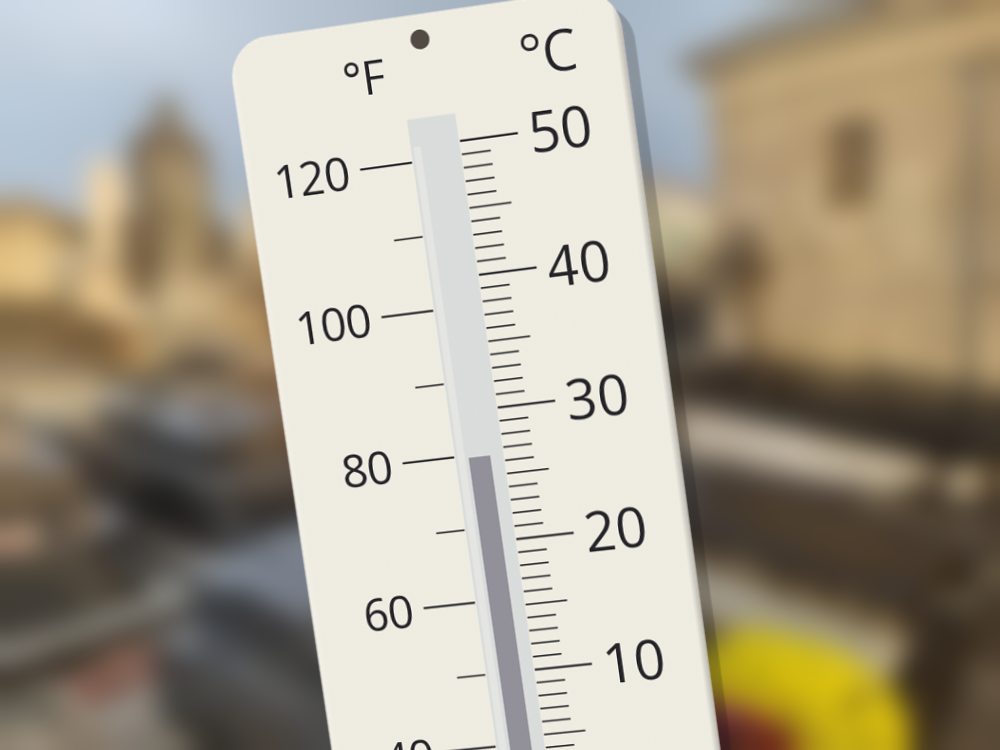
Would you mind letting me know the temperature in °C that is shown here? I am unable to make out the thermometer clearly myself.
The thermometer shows 26.5 °C
